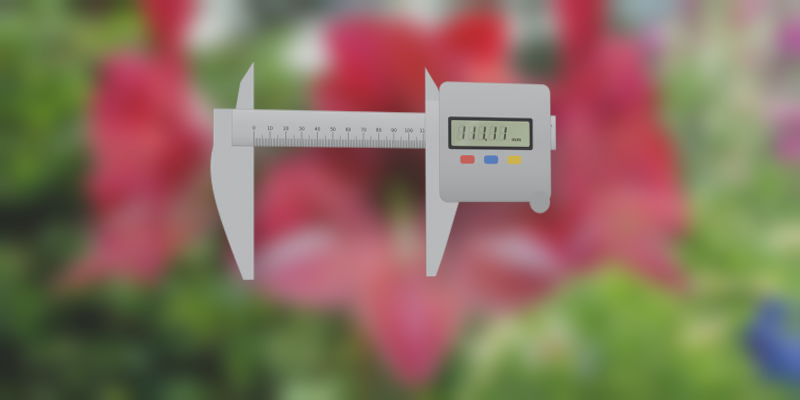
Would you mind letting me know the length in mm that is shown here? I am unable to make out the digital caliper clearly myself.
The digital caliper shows 111.11 mm
